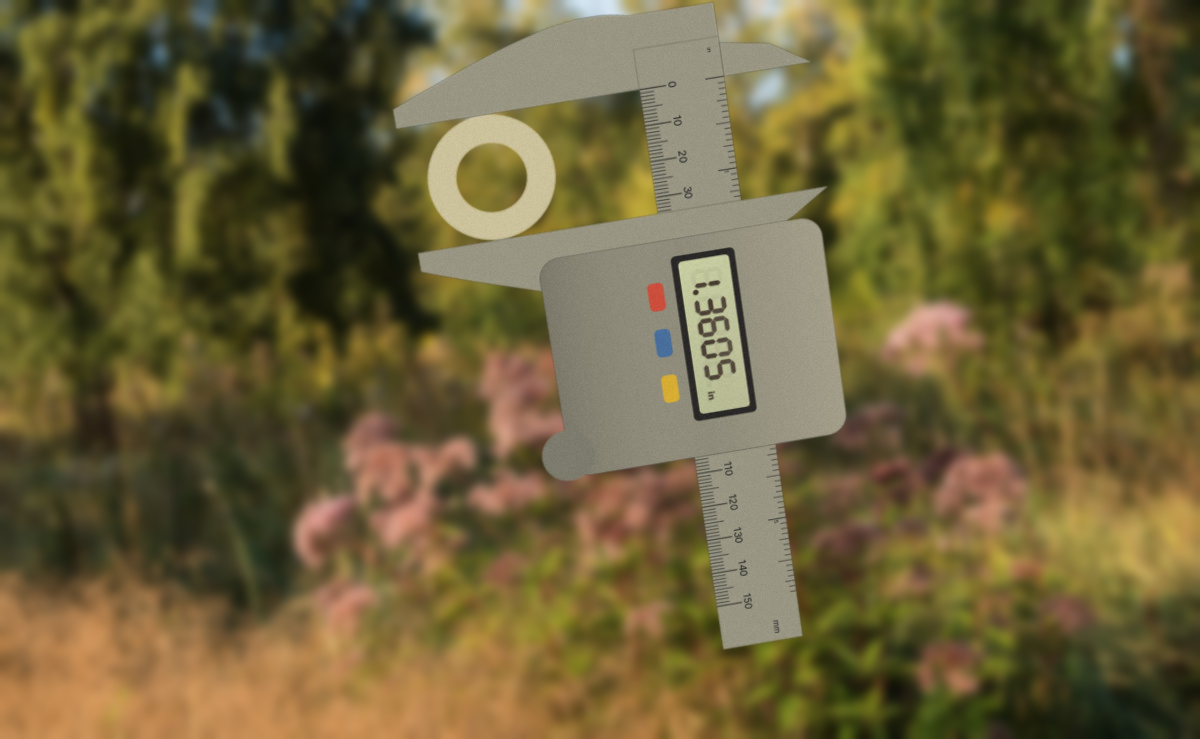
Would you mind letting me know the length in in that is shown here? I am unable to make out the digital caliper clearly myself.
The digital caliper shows 1.3605 in
